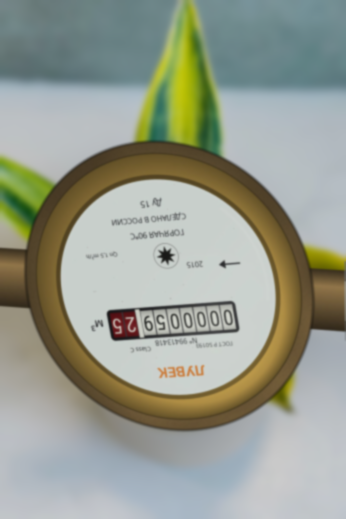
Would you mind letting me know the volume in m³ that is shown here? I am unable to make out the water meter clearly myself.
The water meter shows 59.25 m³
